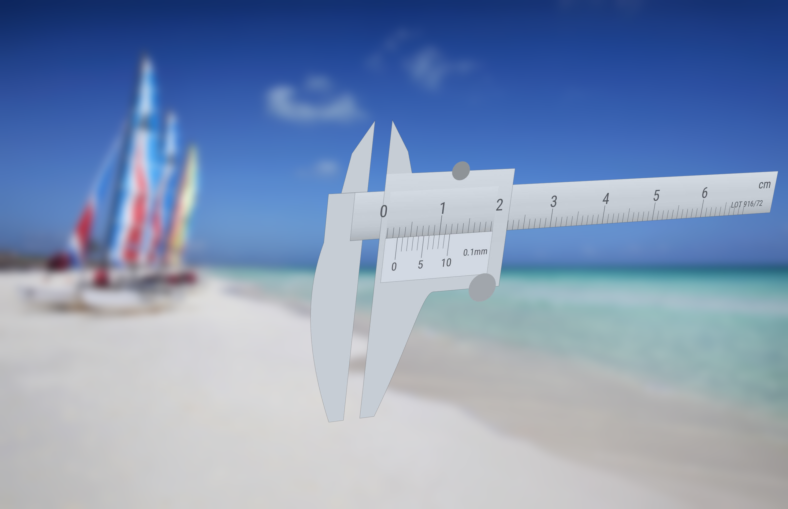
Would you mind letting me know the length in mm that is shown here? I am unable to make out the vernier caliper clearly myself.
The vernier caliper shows 2.8 mm
